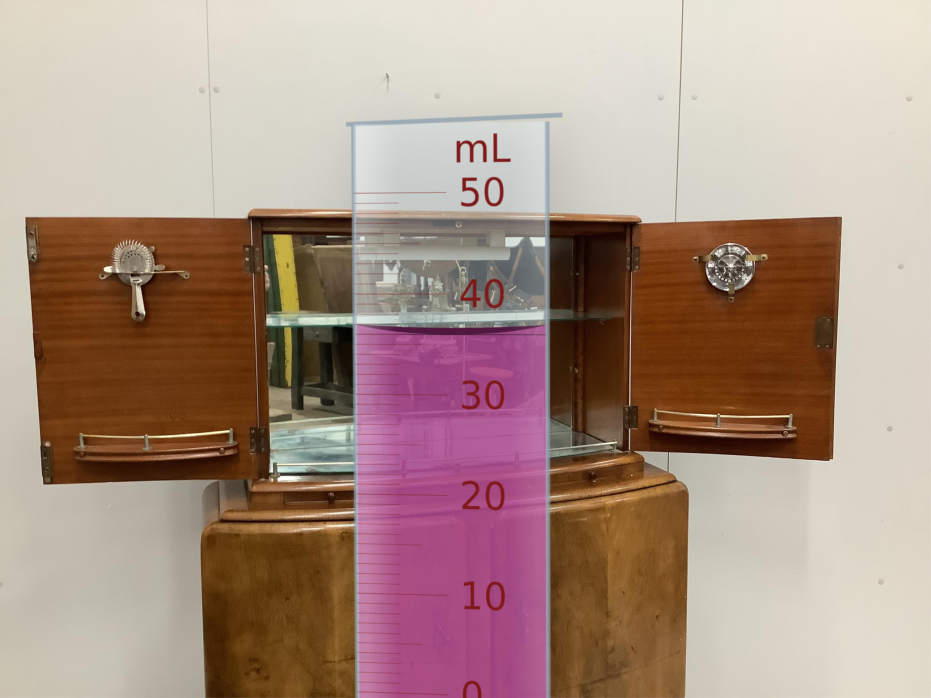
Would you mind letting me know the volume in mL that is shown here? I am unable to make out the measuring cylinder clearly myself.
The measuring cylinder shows 36 mL
